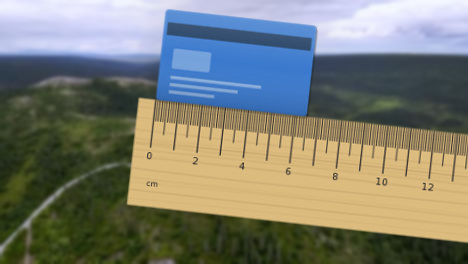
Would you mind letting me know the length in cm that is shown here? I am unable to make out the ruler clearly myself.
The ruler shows 6.5 cm
